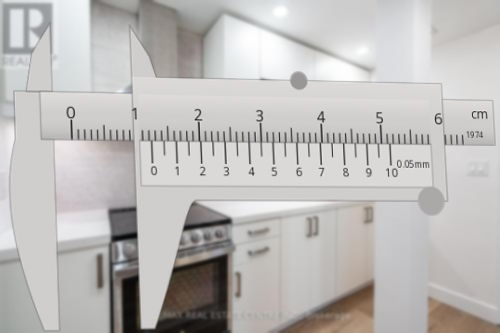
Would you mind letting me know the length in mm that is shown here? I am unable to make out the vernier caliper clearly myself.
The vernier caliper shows 12.4 mm
